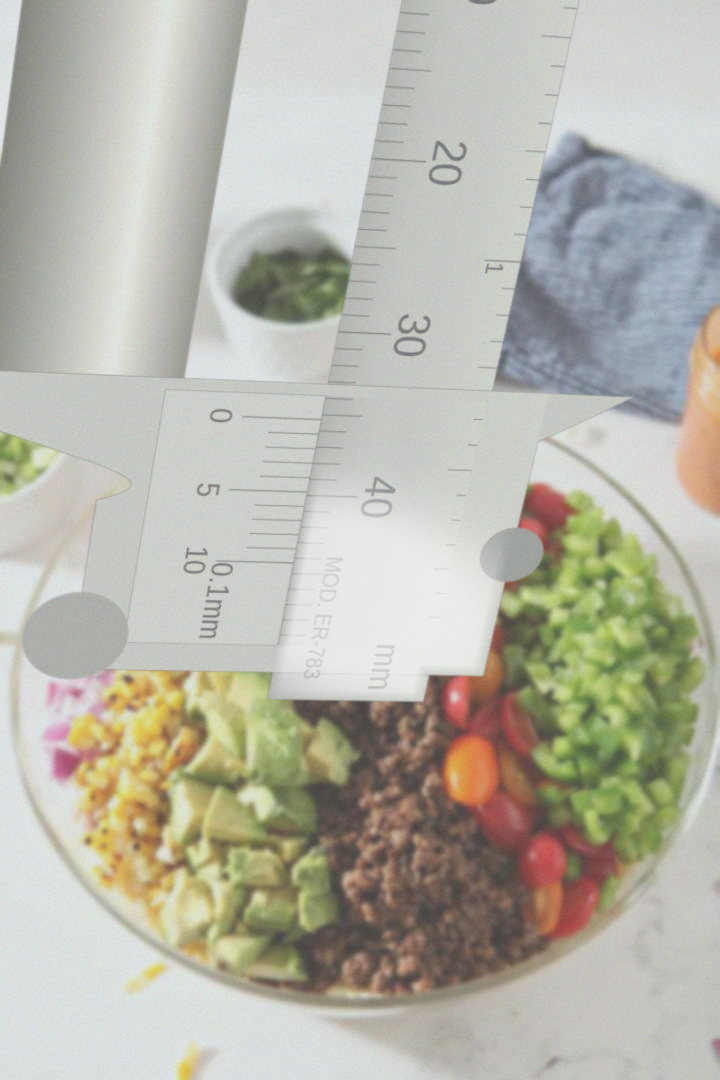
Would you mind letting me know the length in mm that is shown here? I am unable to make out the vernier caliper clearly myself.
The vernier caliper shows 35.3 mm
